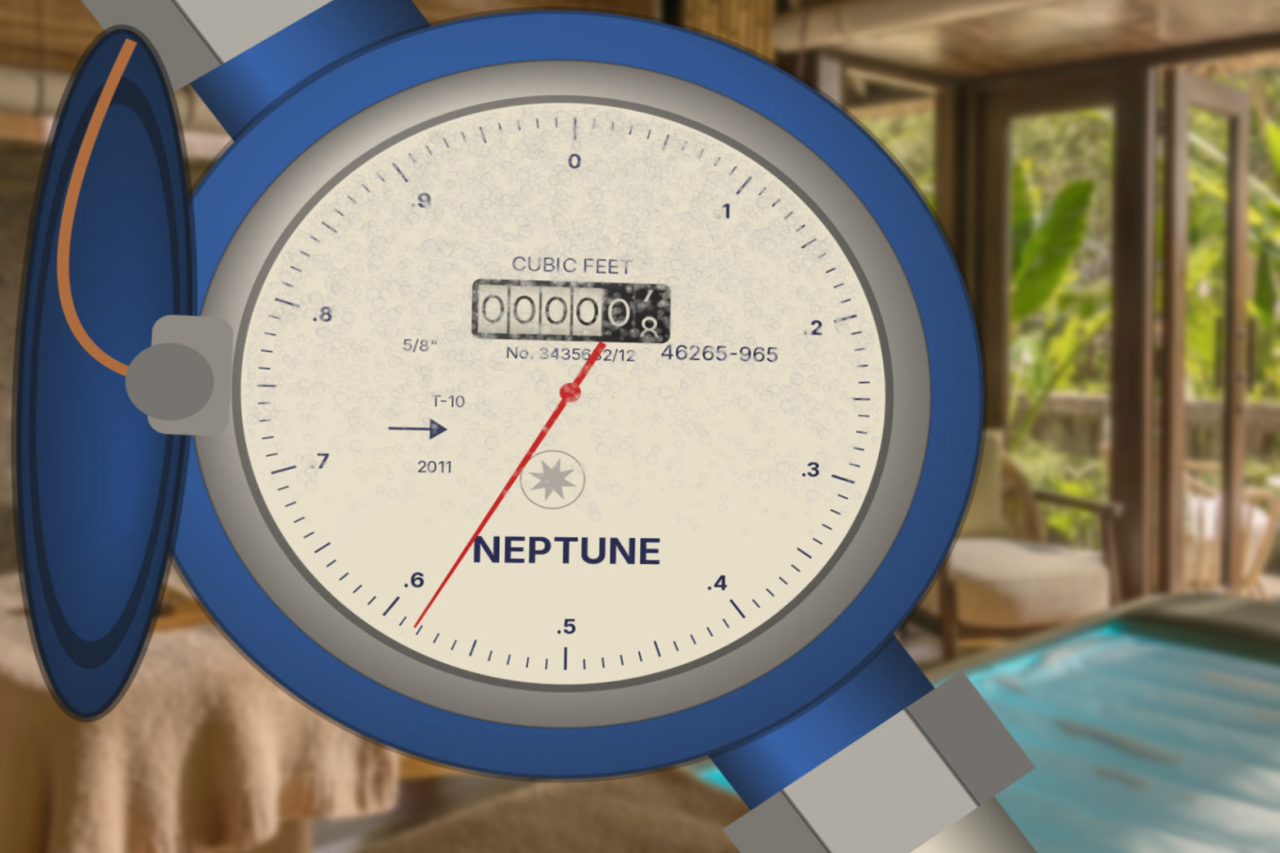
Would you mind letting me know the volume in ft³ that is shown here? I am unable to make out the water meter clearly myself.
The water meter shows 7.58 ft³
